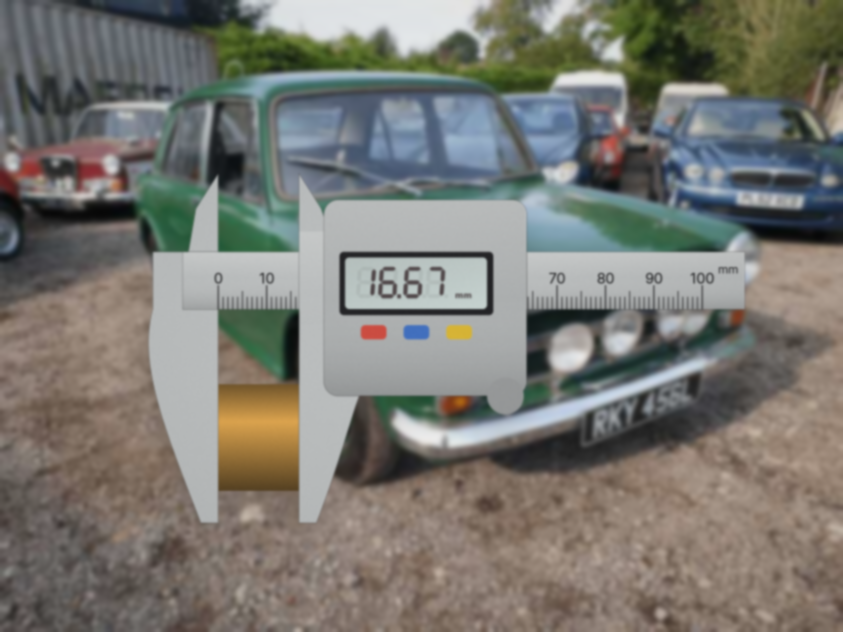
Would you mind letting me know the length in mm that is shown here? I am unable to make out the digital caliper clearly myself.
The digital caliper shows 16.67 mm
